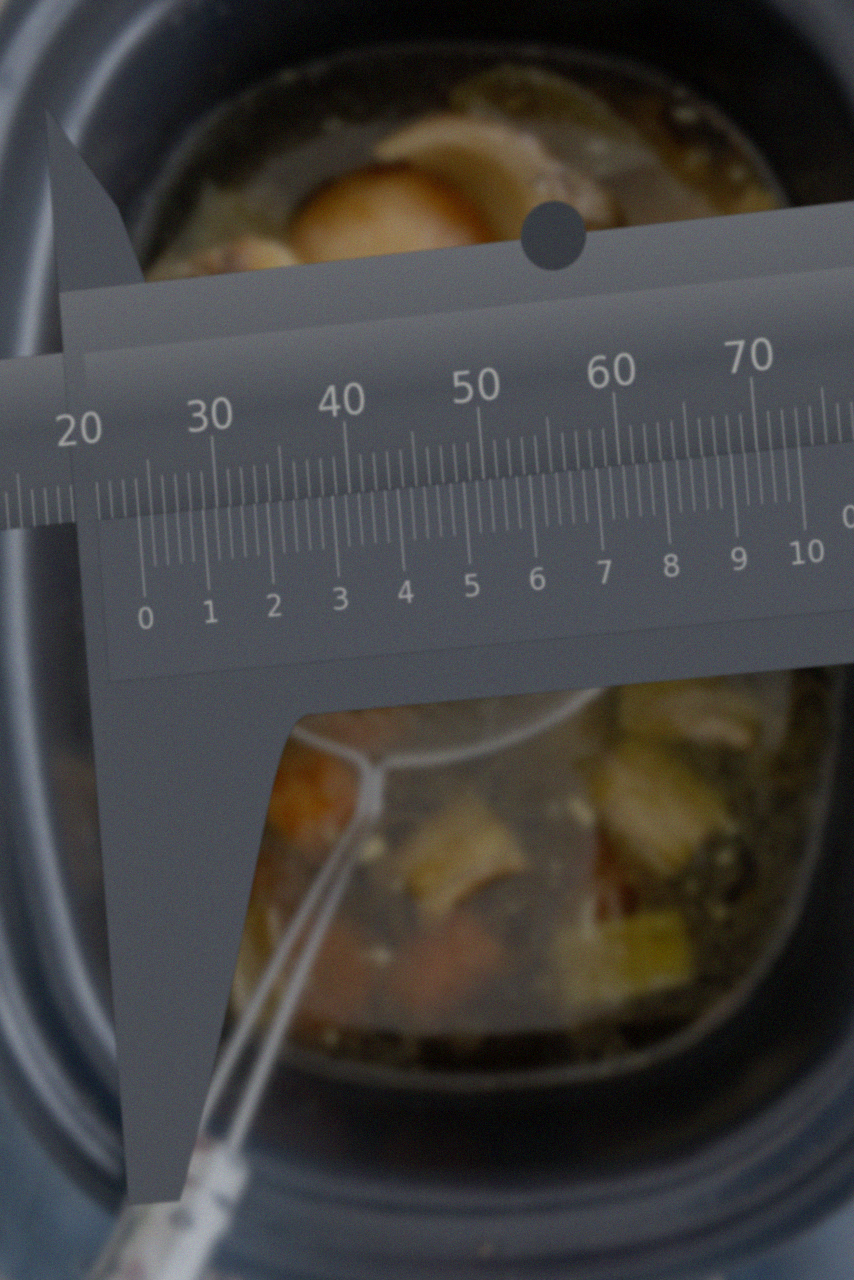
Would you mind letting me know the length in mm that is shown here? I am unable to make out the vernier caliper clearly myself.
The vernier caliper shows 24.0 mm
